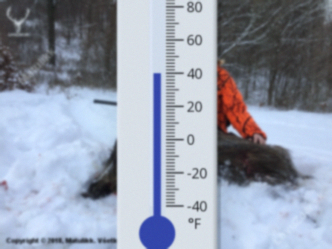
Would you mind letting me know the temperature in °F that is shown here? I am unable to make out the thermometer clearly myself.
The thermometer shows 40 °F
